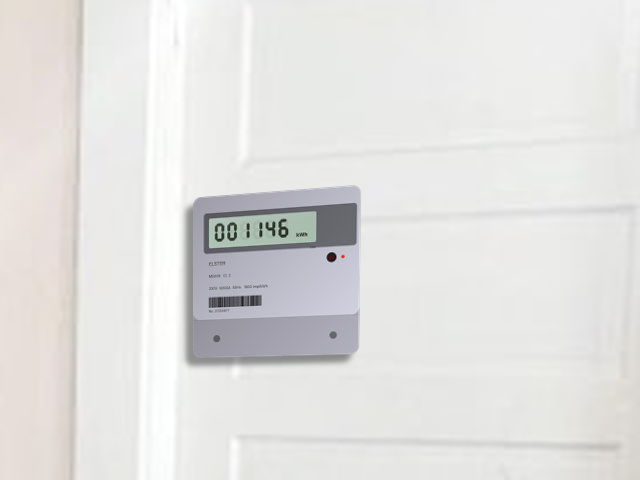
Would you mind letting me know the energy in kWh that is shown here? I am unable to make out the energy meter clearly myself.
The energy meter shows 1146 kWh
